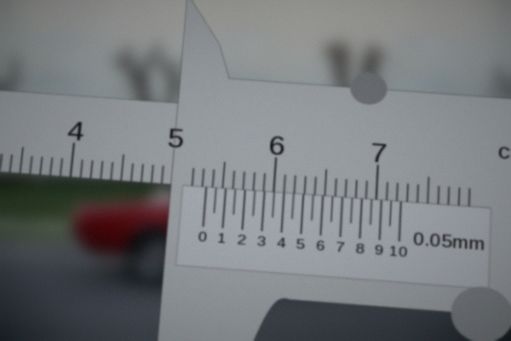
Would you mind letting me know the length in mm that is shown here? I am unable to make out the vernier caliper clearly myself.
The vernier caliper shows 53.4 mm
